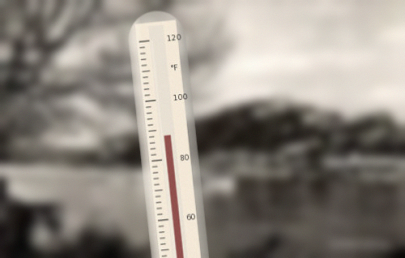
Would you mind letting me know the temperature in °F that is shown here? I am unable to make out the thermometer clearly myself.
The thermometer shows 88 °F
